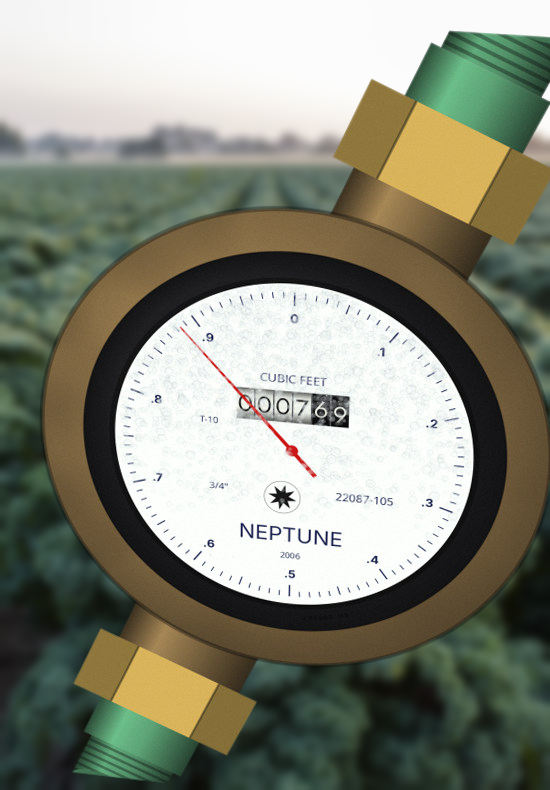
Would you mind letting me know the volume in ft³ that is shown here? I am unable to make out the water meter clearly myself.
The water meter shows 768.88 ft³
